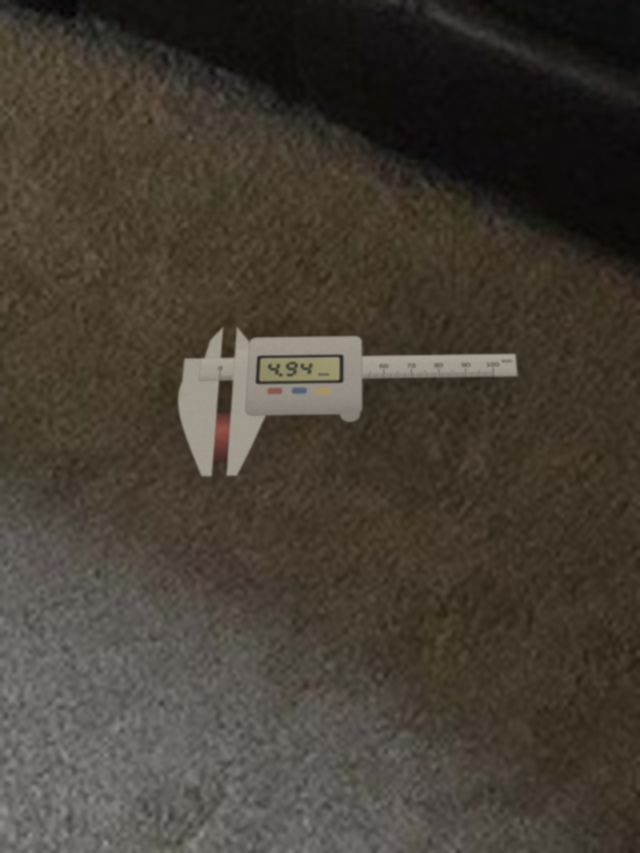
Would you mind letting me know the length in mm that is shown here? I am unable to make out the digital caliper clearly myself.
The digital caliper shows 4.94 mm
